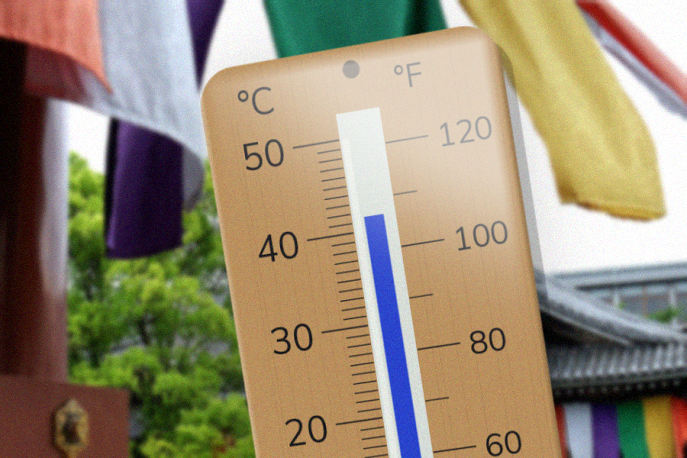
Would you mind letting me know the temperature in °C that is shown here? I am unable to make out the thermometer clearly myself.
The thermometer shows 41.5 °C
